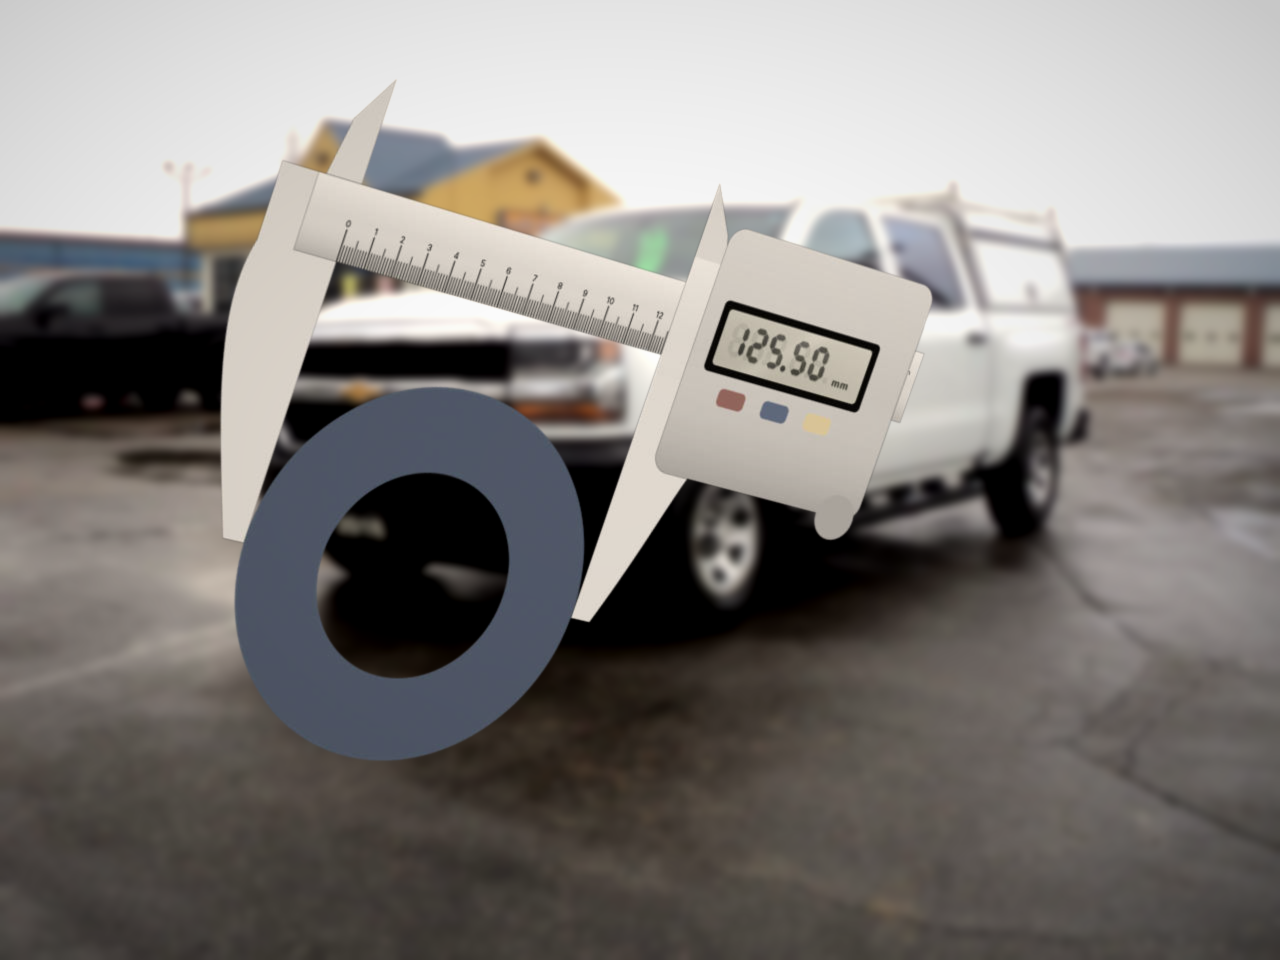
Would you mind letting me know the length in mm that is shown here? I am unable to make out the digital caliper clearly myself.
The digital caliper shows 125.50 mm
